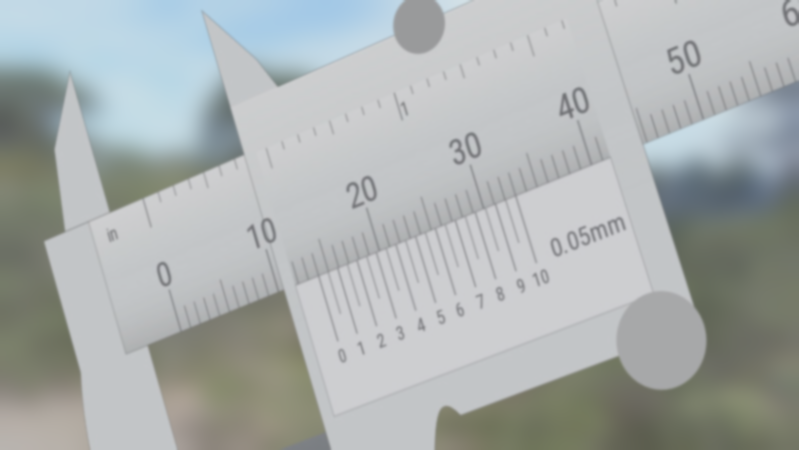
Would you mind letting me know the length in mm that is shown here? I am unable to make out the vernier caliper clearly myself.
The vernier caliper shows 14.0 mm
